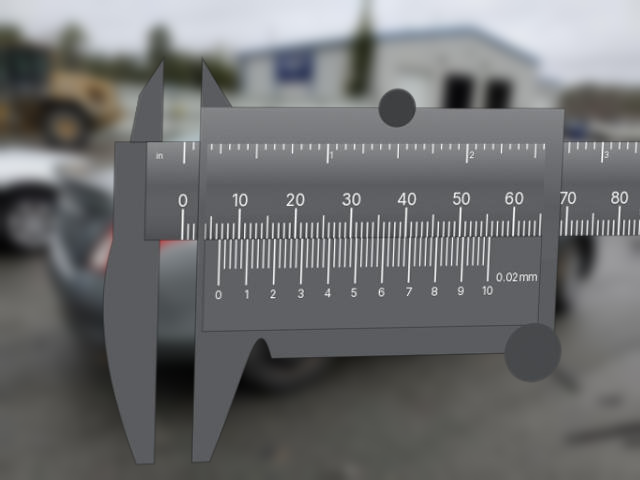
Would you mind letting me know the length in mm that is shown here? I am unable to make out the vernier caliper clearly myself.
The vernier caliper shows 6.6 mm
